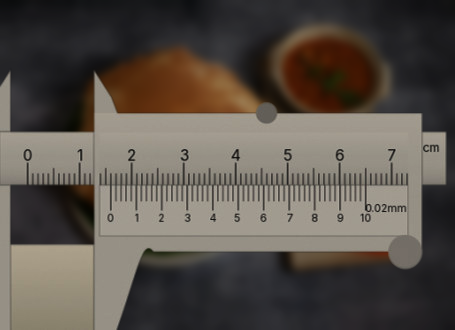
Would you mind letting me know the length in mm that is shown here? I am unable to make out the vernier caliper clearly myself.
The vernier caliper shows 16.0 mm
